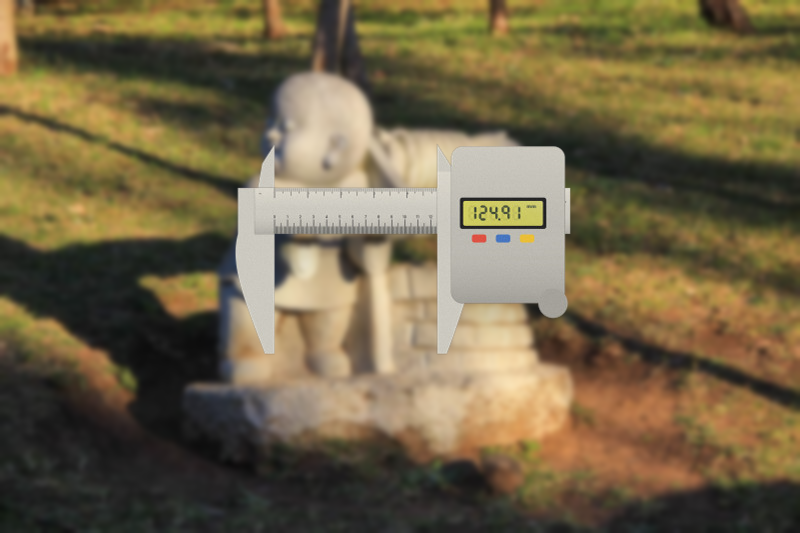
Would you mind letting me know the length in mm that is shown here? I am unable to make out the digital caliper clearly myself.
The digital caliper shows 124.91 mm
